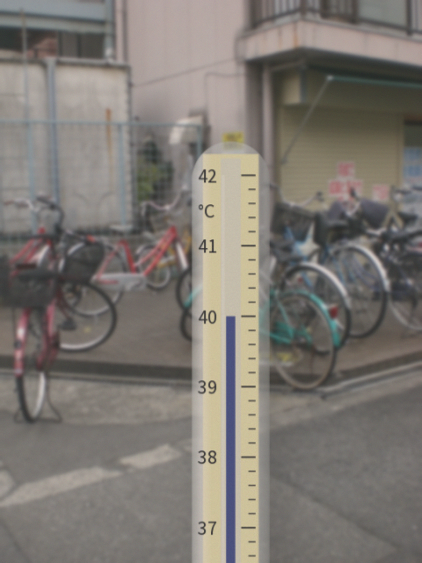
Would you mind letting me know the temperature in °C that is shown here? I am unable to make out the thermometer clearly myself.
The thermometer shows 40 °C
